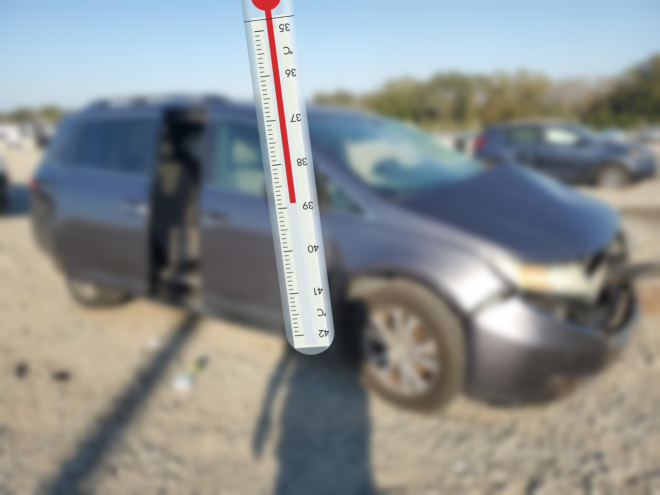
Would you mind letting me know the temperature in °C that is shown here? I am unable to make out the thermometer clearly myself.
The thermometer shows 38.9 °C
